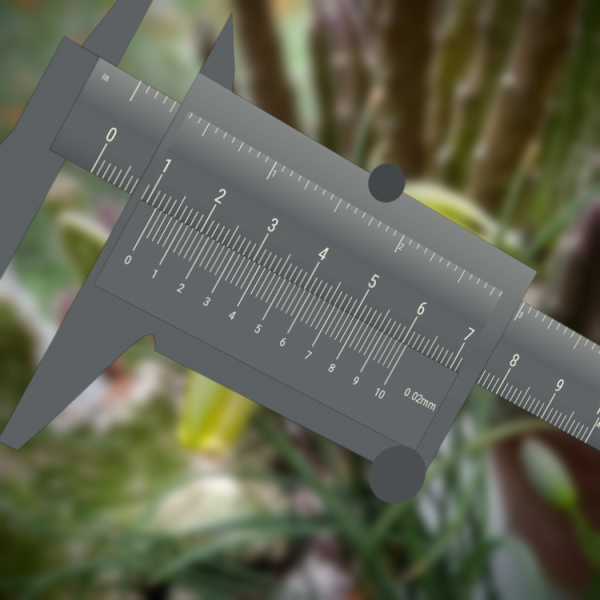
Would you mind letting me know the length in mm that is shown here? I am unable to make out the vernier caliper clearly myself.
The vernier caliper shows 11.8 mm
